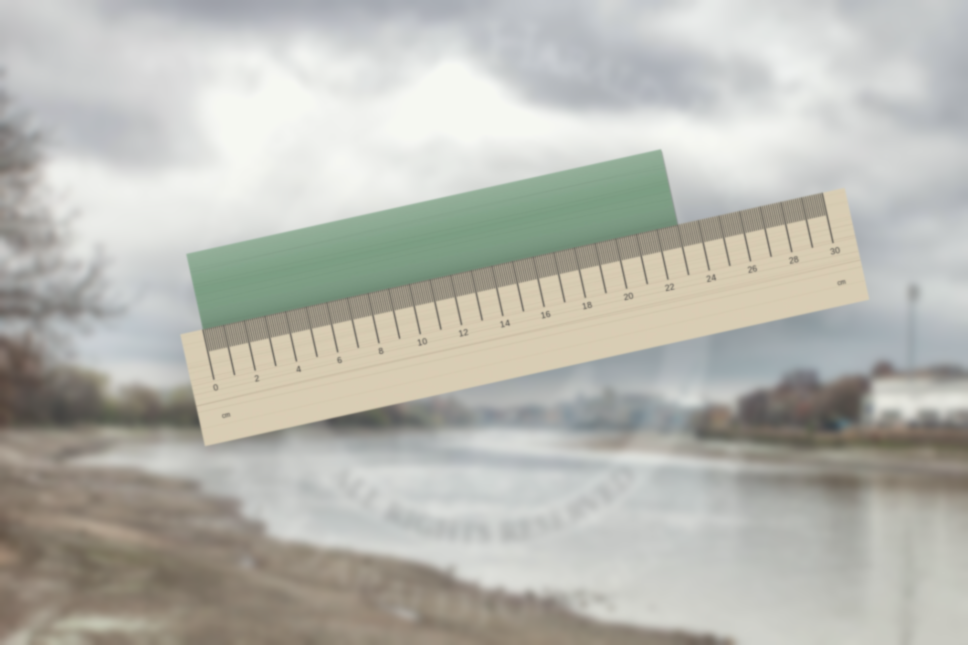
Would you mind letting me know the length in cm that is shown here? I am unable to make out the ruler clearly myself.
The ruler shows 23 cm
